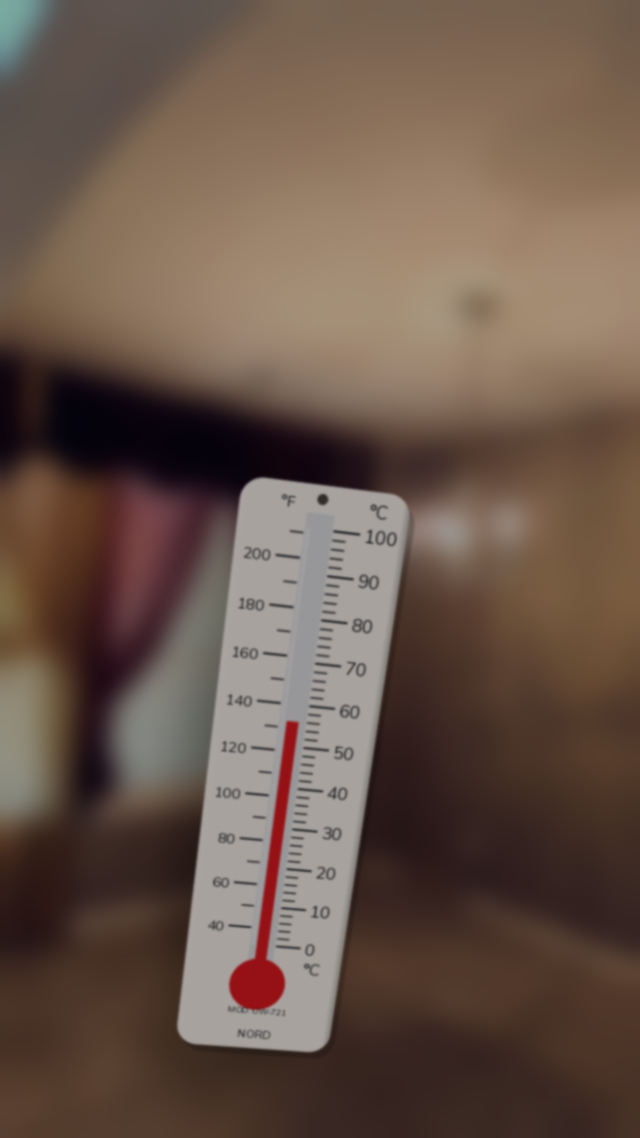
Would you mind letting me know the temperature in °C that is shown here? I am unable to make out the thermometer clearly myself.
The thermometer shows 56 °C
